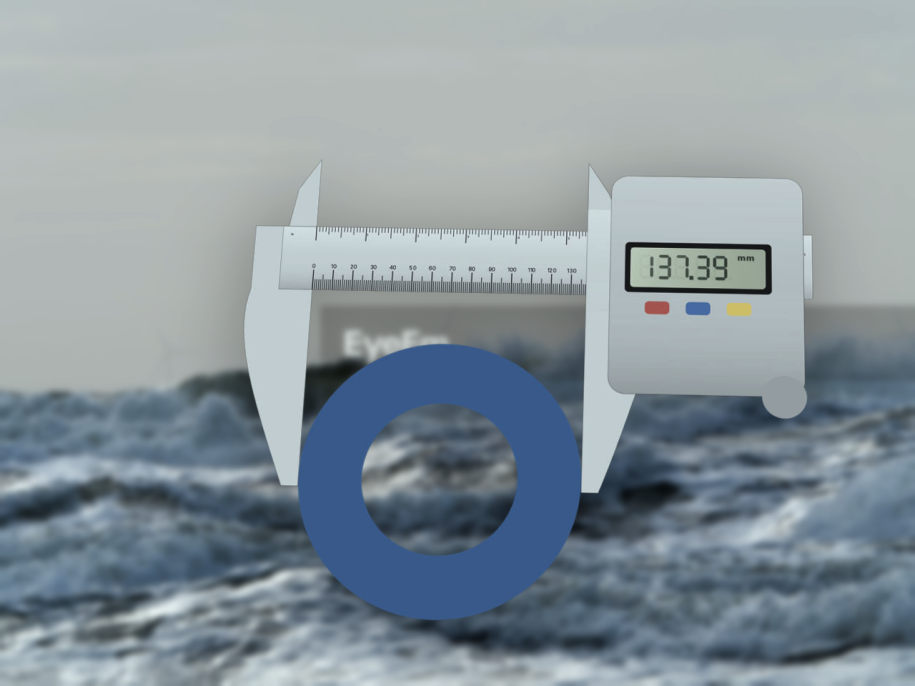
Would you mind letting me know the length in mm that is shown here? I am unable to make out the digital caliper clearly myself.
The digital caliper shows 137.39 mm
